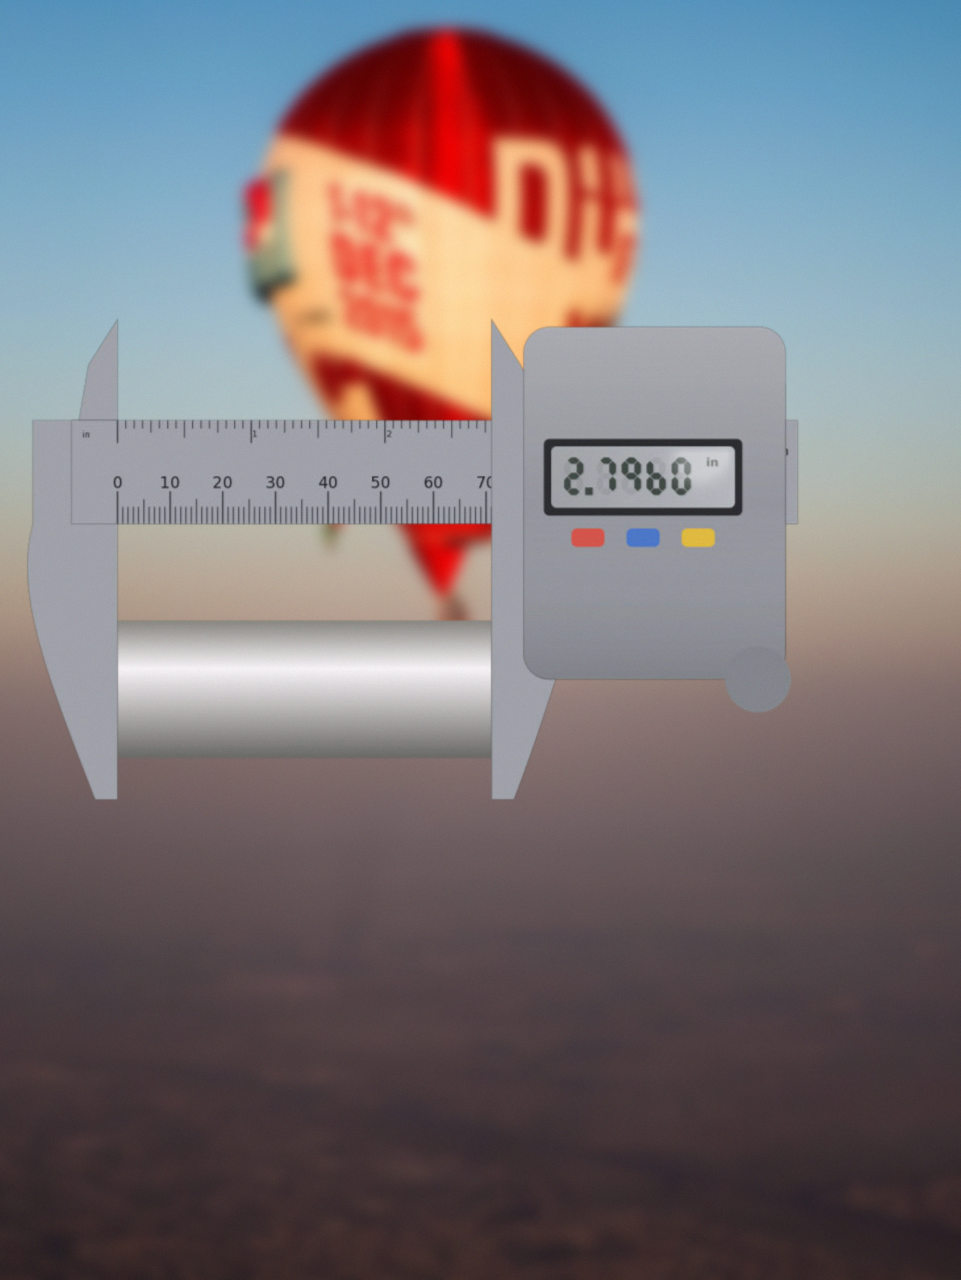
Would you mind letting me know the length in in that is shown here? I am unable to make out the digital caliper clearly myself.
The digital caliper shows 2.7960 in
